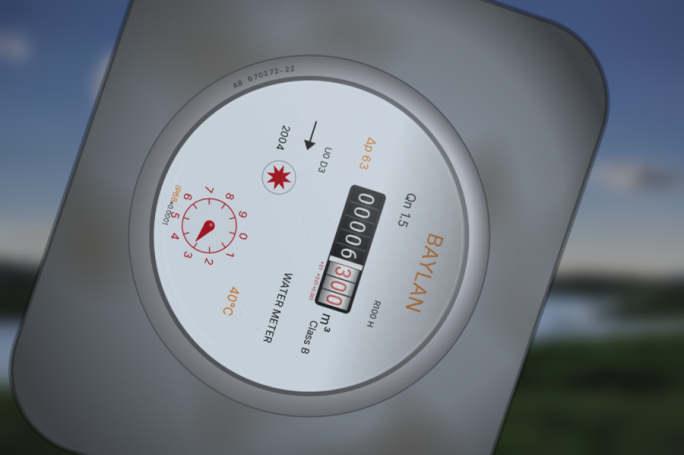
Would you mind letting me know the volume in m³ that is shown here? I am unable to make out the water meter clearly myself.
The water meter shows 6.3003 m³
